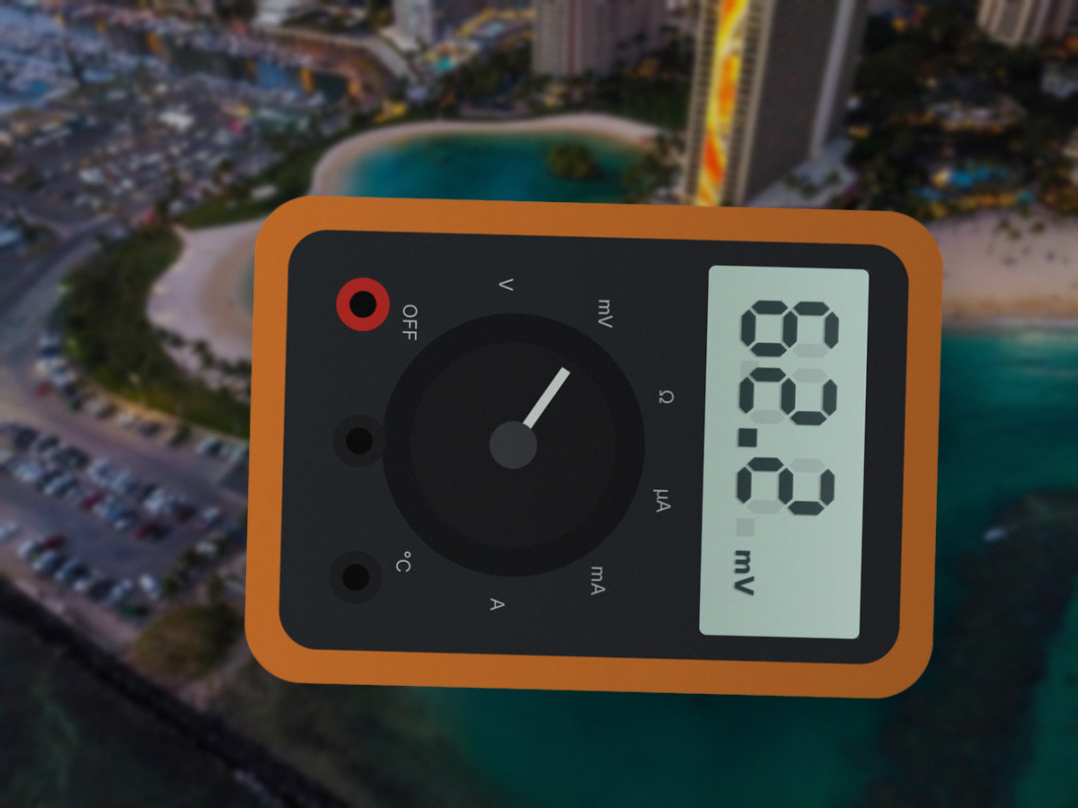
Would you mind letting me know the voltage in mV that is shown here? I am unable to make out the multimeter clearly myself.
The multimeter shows 62.2 mV
